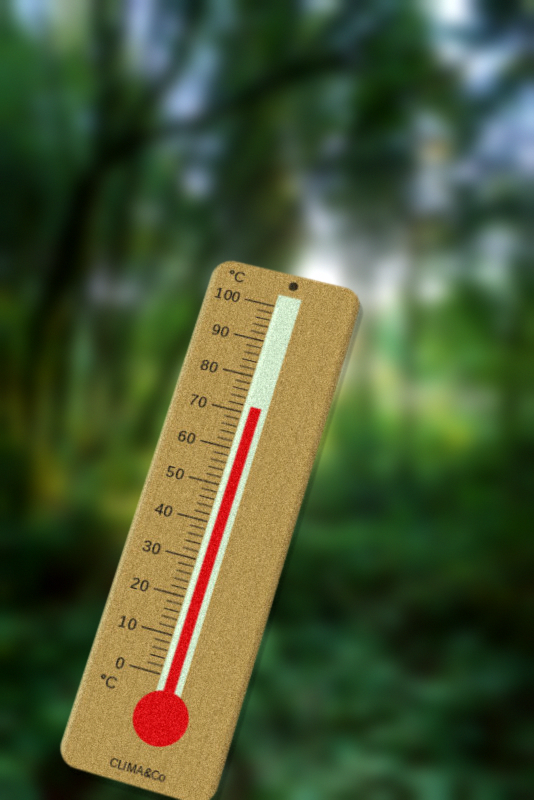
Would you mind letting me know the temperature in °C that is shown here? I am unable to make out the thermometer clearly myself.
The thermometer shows 72 °C
